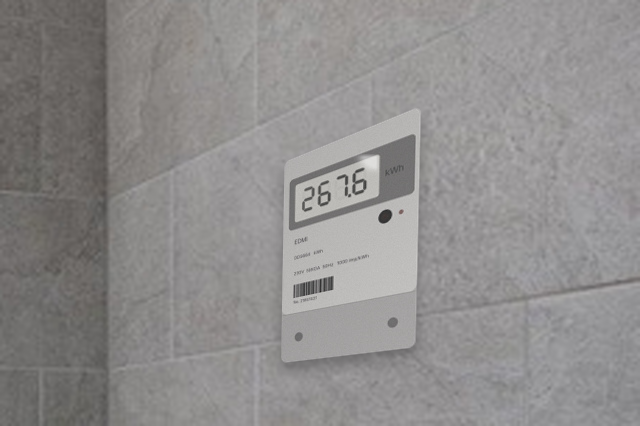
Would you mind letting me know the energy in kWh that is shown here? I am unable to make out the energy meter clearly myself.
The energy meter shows 267.6 kWh
